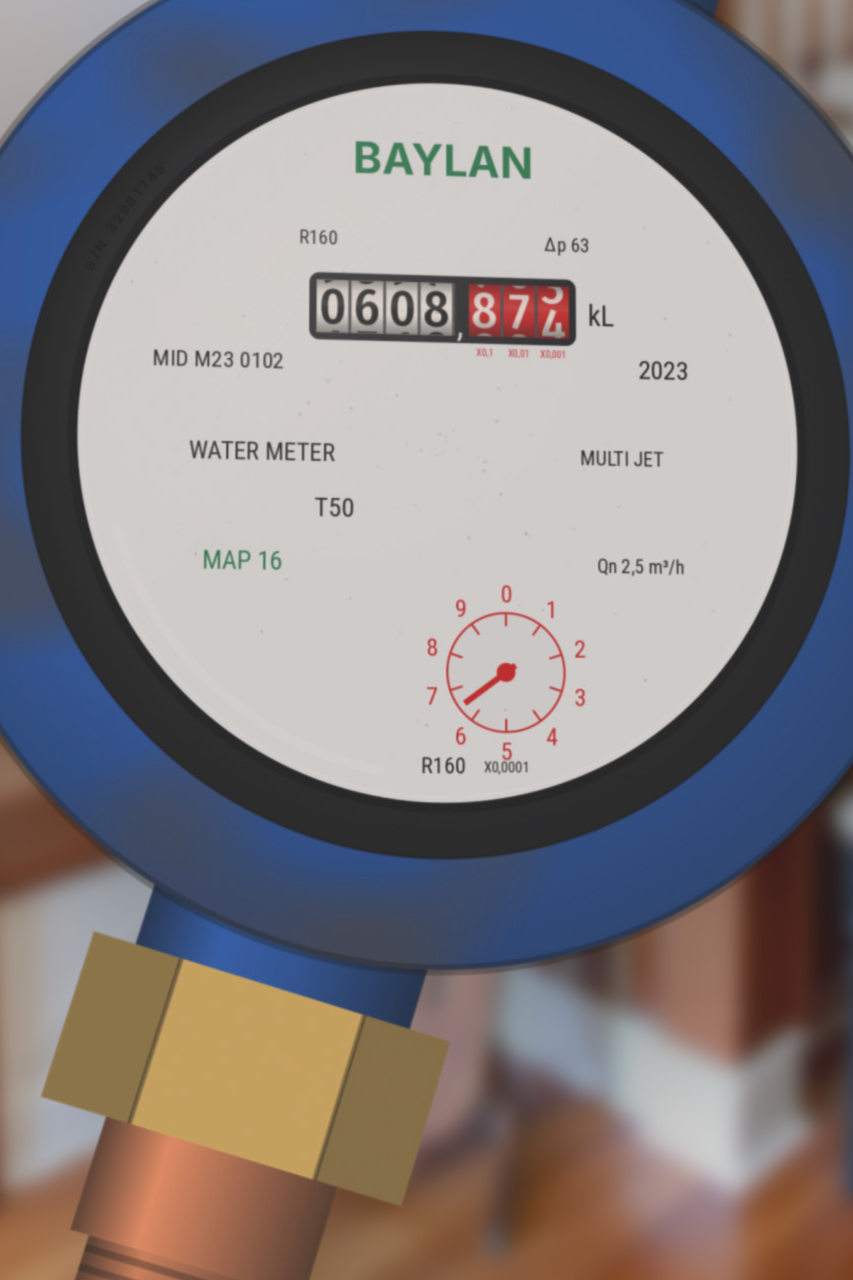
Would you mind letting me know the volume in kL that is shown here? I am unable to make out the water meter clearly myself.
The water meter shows 608.8736 kL
